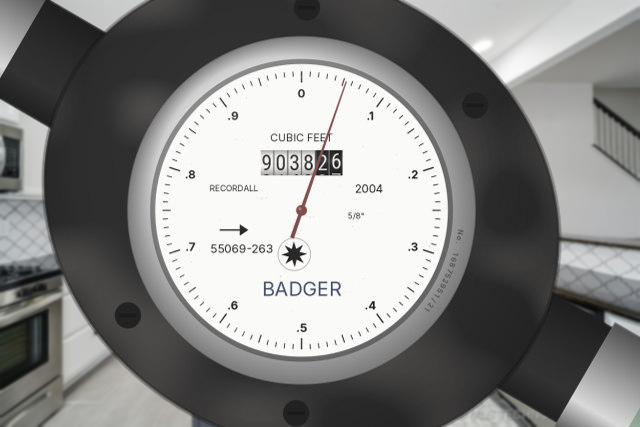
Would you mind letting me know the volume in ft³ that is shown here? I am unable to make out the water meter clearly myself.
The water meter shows 903826.05 ft³
